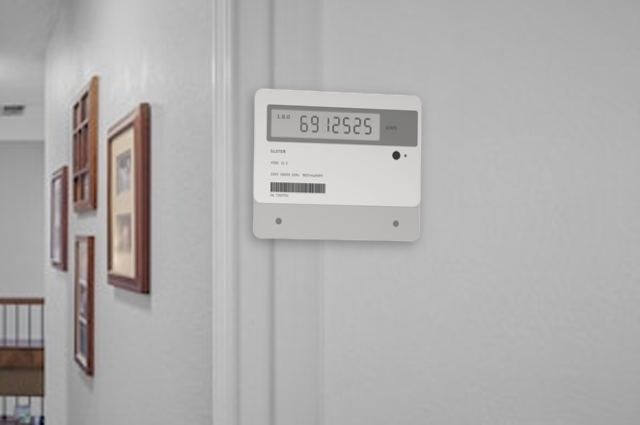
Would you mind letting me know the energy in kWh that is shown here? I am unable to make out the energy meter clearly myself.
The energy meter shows 6912525 kWh
